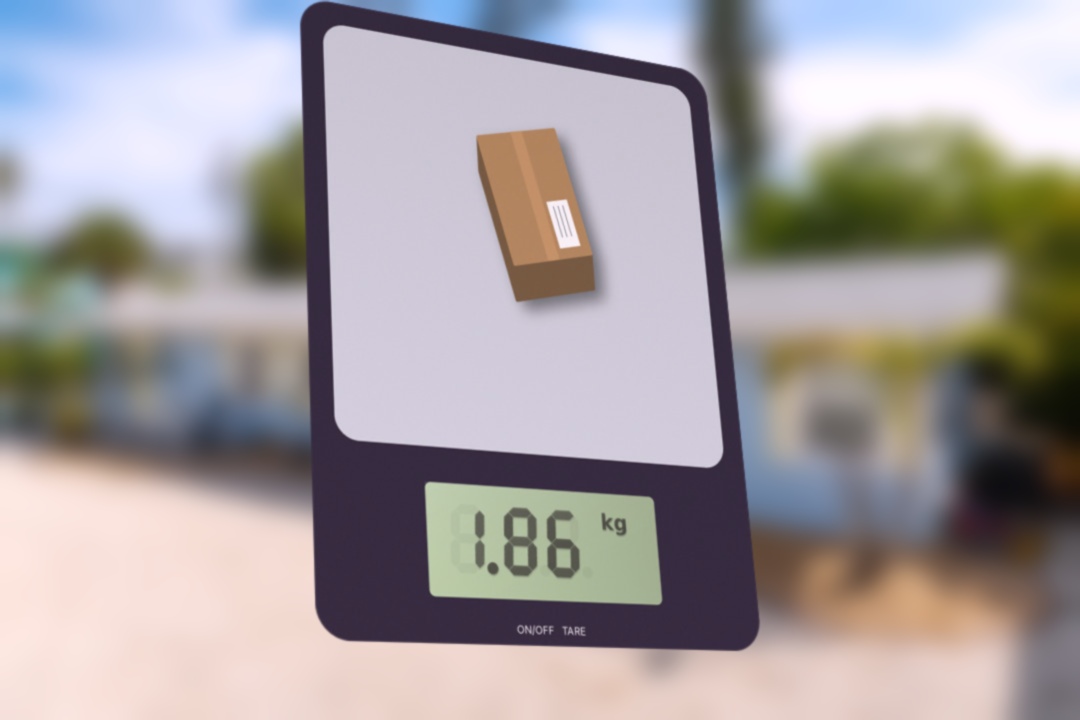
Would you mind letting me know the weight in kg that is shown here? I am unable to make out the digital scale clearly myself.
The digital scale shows 1.86 kg
